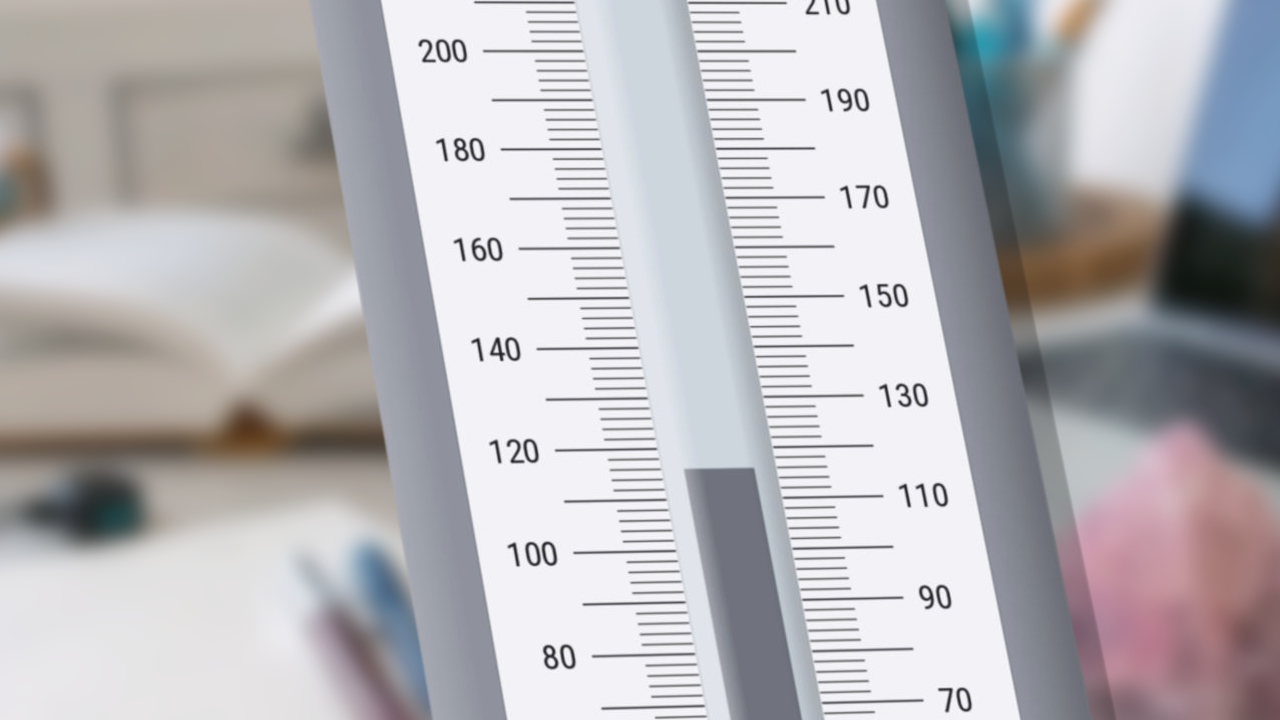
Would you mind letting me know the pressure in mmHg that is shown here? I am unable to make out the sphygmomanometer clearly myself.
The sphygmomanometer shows 116 mmHg
